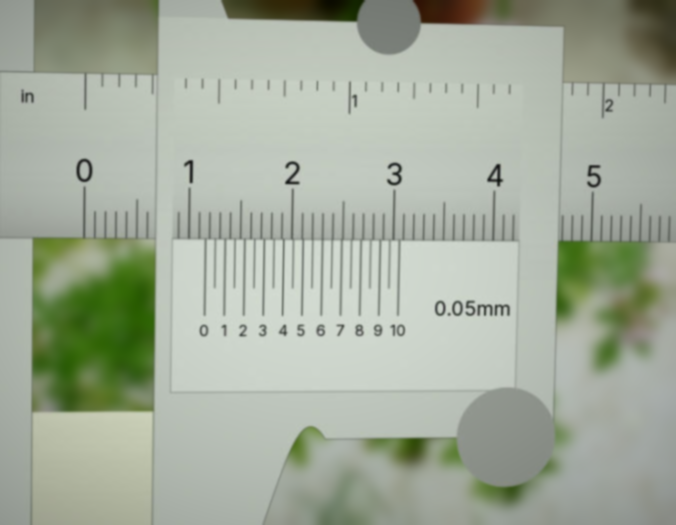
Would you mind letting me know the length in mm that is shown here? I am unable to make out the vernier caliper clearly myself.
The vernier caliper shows 11.6 mm
